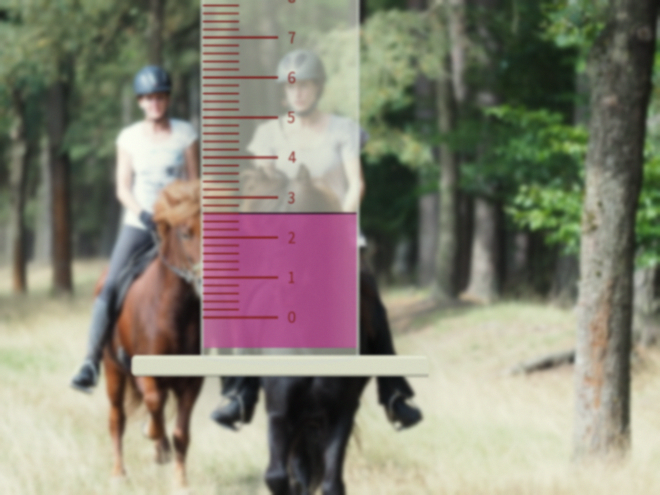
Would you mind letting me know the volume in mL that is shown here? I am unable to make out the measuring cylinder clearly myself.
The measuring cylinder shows 2.6 mL
